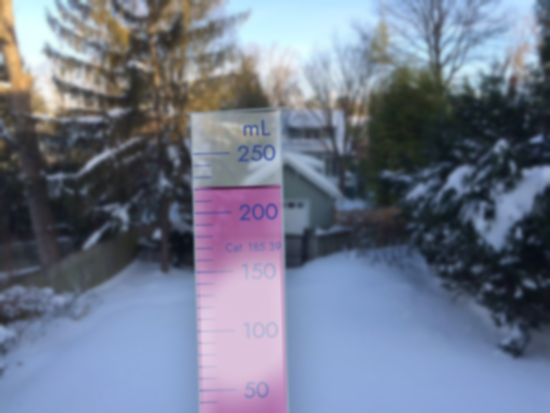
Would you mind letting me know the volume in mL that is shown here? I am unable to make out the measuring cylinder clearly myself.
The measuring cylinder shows 220 mL
